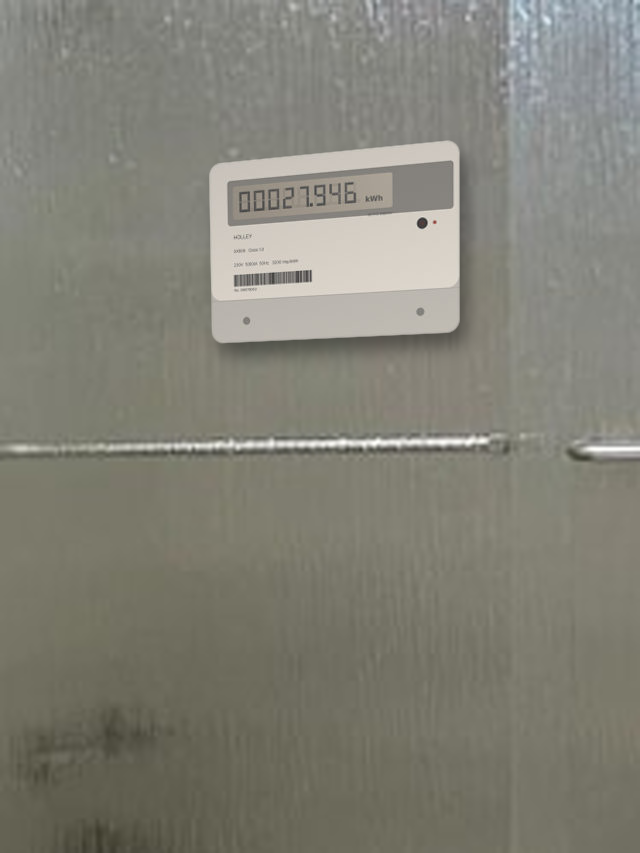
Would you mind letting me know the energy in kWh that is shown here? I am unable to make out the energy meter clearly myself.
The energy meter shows 27.946 kWh
